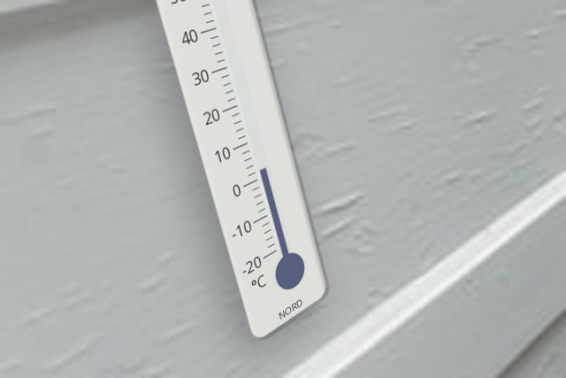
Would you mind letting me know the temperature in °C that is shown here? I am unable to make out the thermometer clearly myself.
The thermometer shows 2 °C
